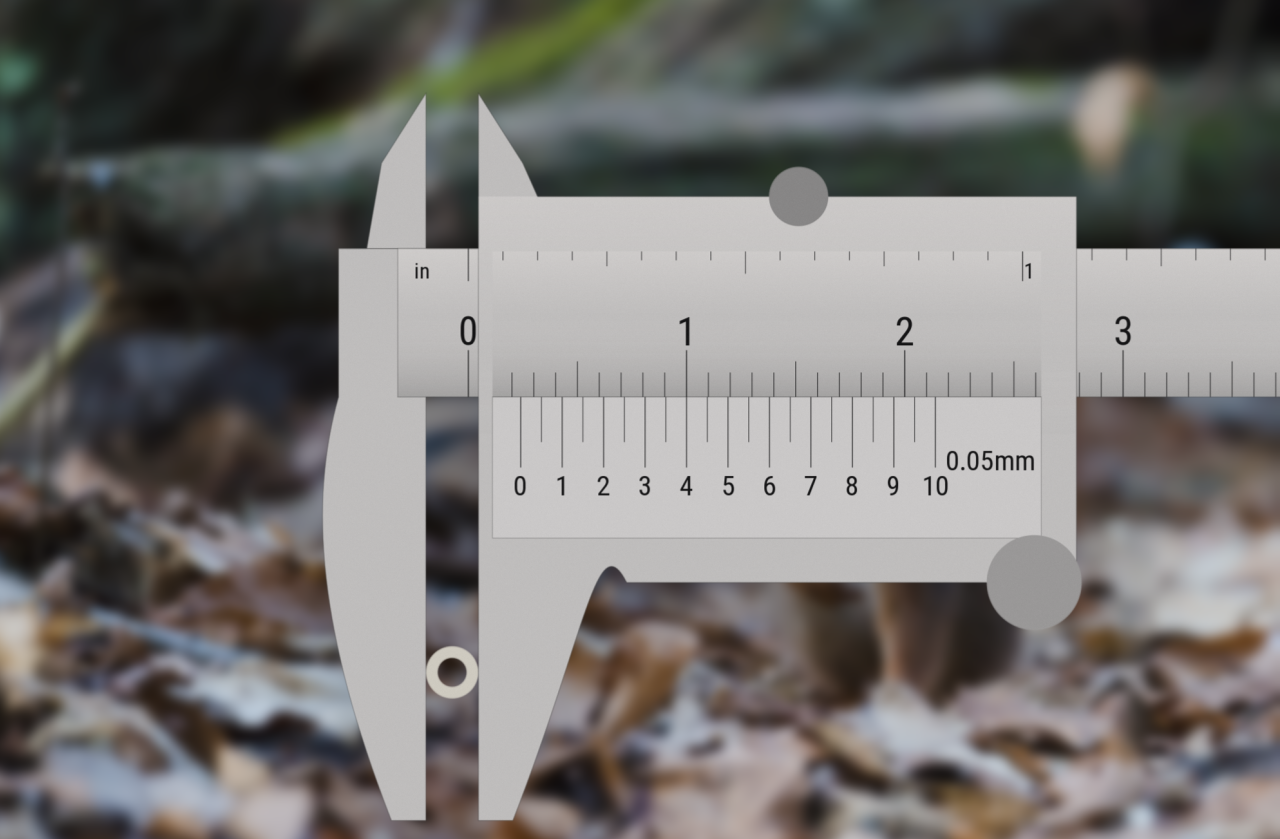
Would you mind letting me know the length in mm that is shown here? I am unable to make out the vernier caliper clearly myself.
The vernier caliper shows 2.4 mm
